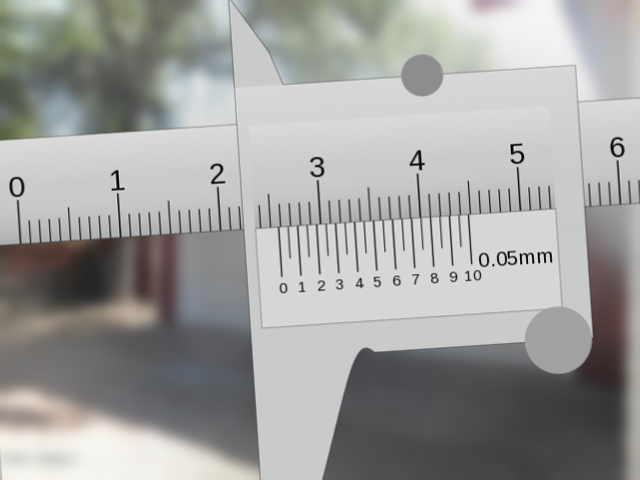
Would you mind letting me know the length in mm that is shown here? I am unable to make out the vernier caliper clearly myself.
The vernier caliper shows 25.8 mm
